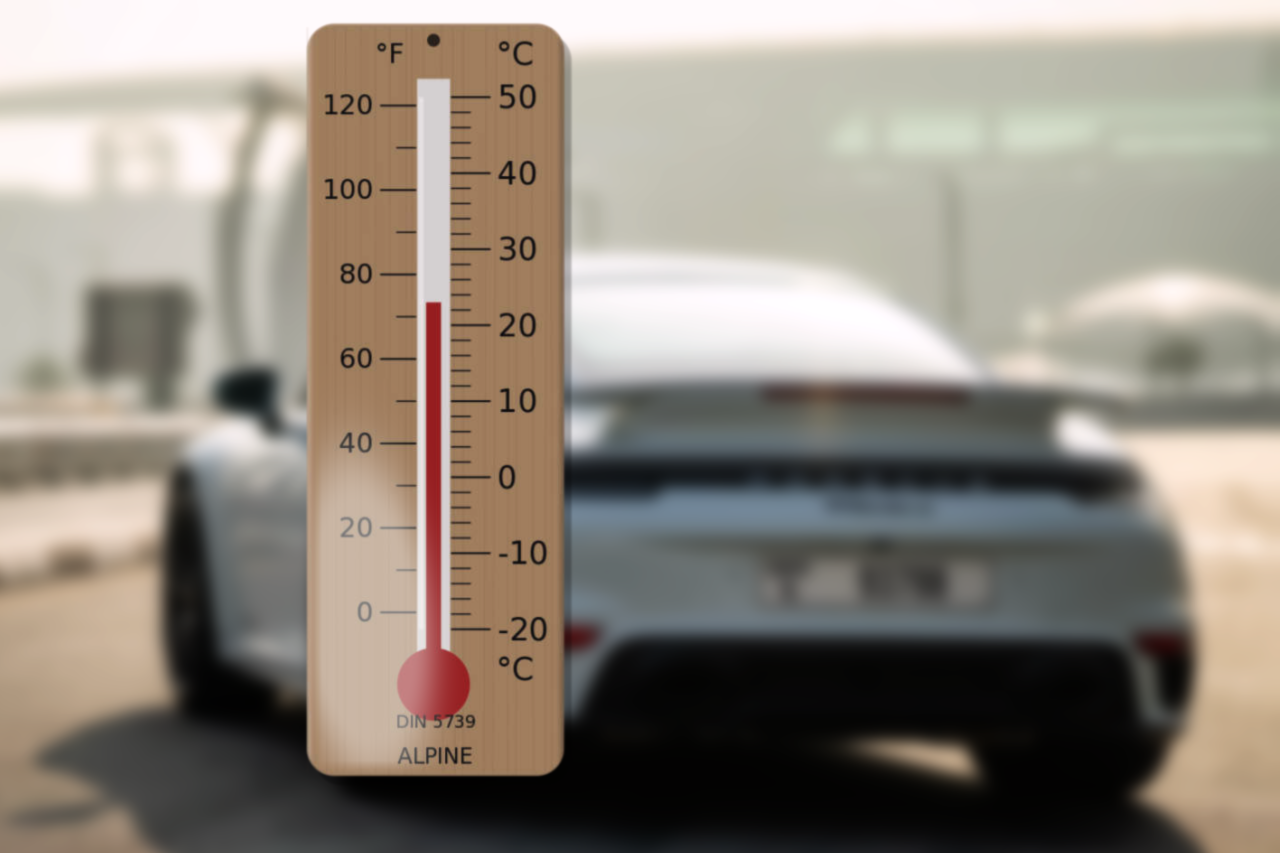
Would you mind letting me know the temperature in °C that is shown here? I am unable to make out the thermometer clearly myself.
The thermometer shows 23 °C
